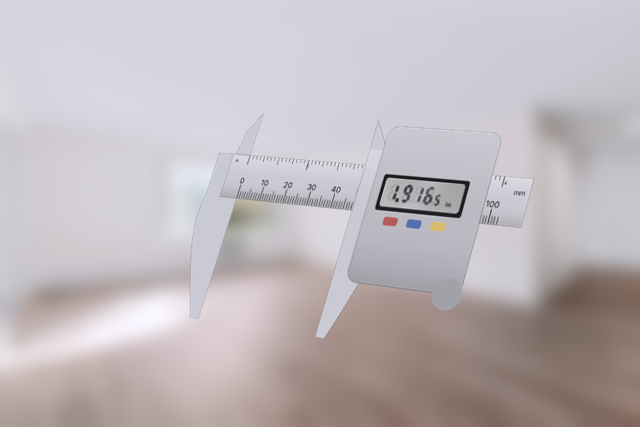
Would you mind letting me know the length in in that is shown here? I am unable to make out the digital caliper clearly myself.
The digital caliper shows 1.9165 in
